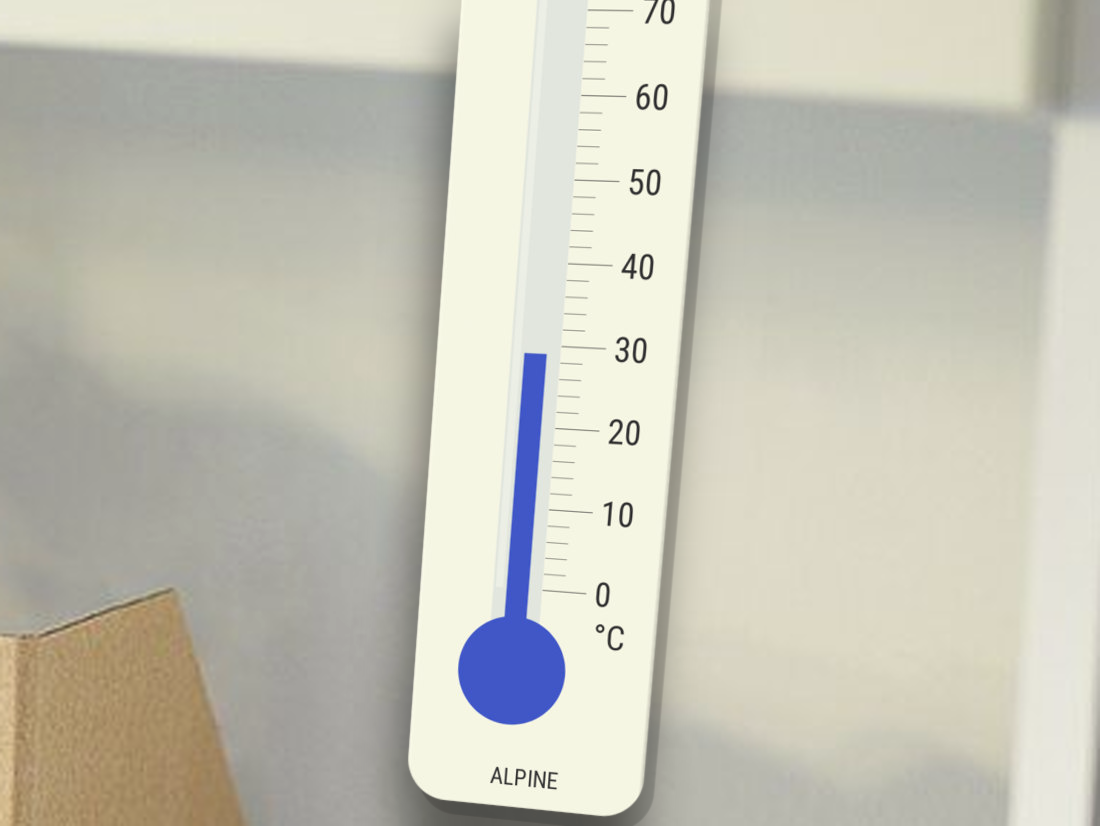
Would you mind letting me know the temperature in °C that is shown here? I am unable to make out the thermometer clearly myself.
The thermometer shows 29 °C
